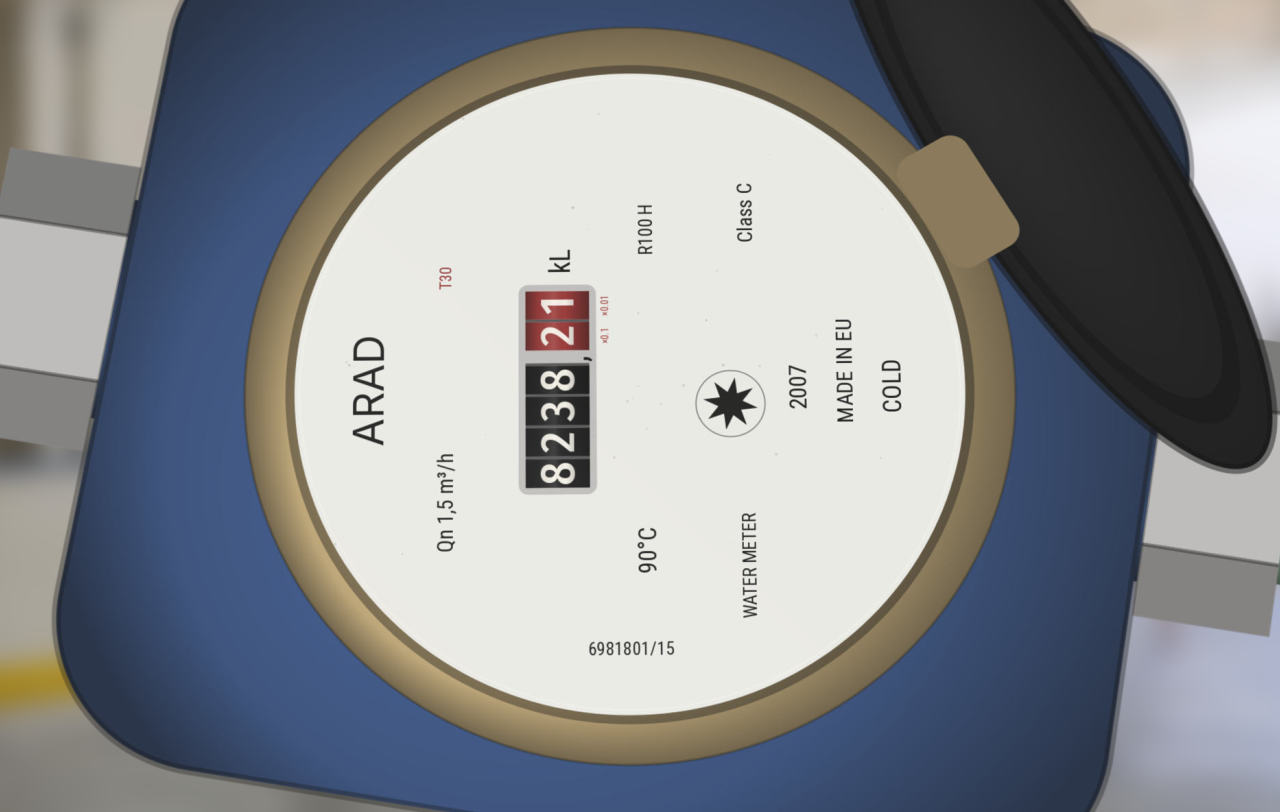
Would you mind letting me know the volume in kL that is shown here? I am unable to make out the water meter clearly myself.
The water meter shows 8238.21 kL
